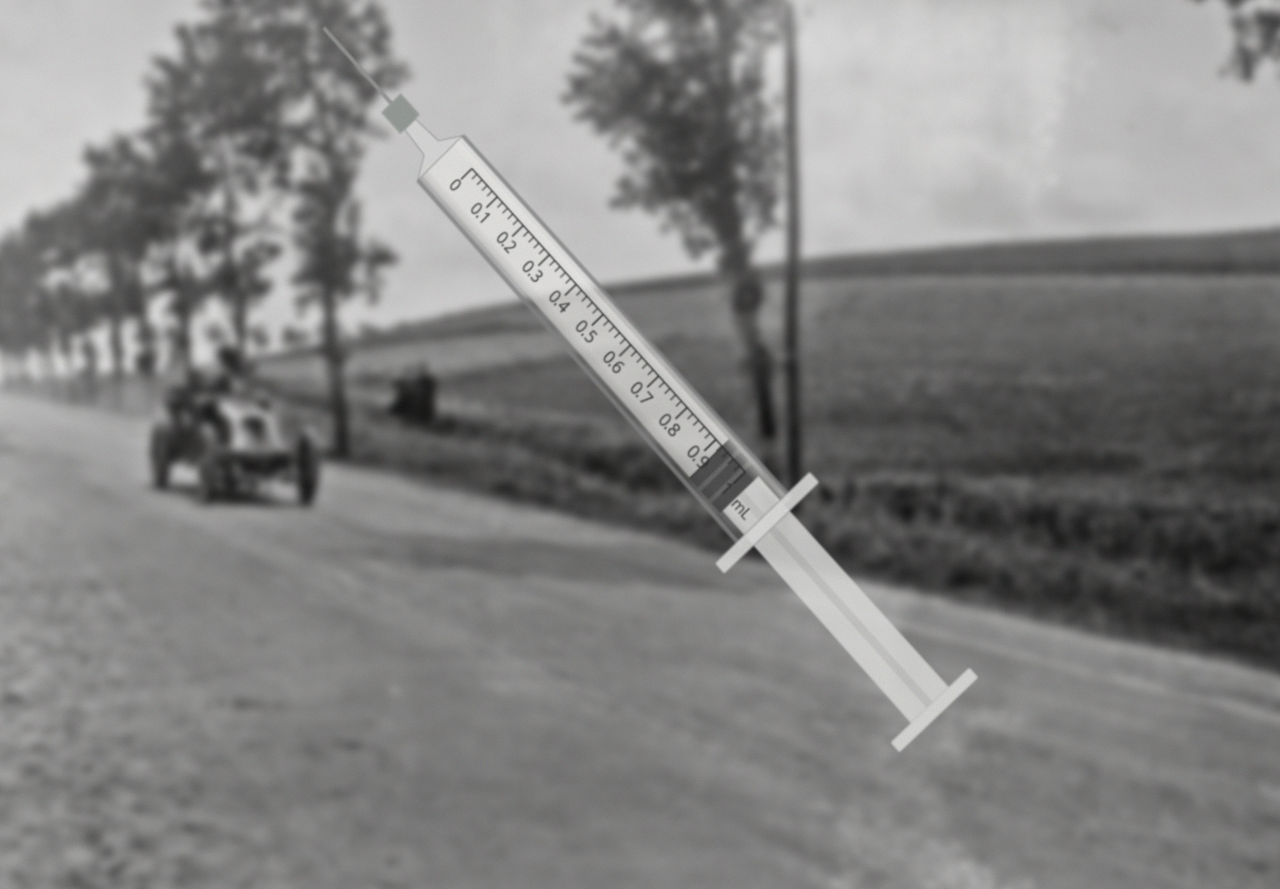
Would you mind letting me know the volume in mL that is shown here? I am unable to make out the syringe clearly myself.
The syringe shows 0.92 mL
